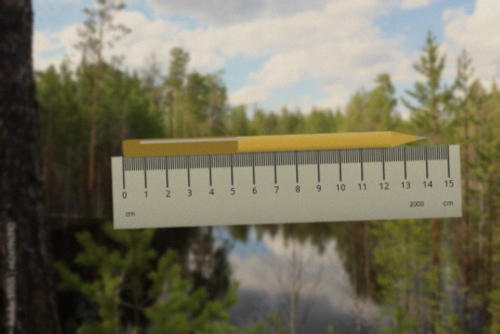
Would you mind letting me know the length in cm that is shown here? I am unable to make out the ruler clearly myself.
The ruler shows 14 cm
